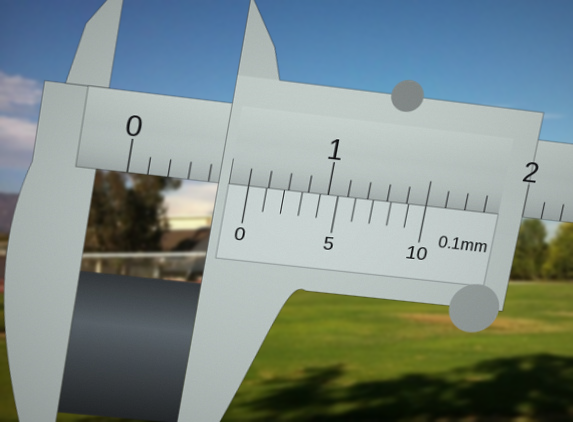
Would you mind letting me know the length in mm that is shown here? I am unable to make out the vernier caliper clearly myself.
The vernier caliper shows 6.0 mm
